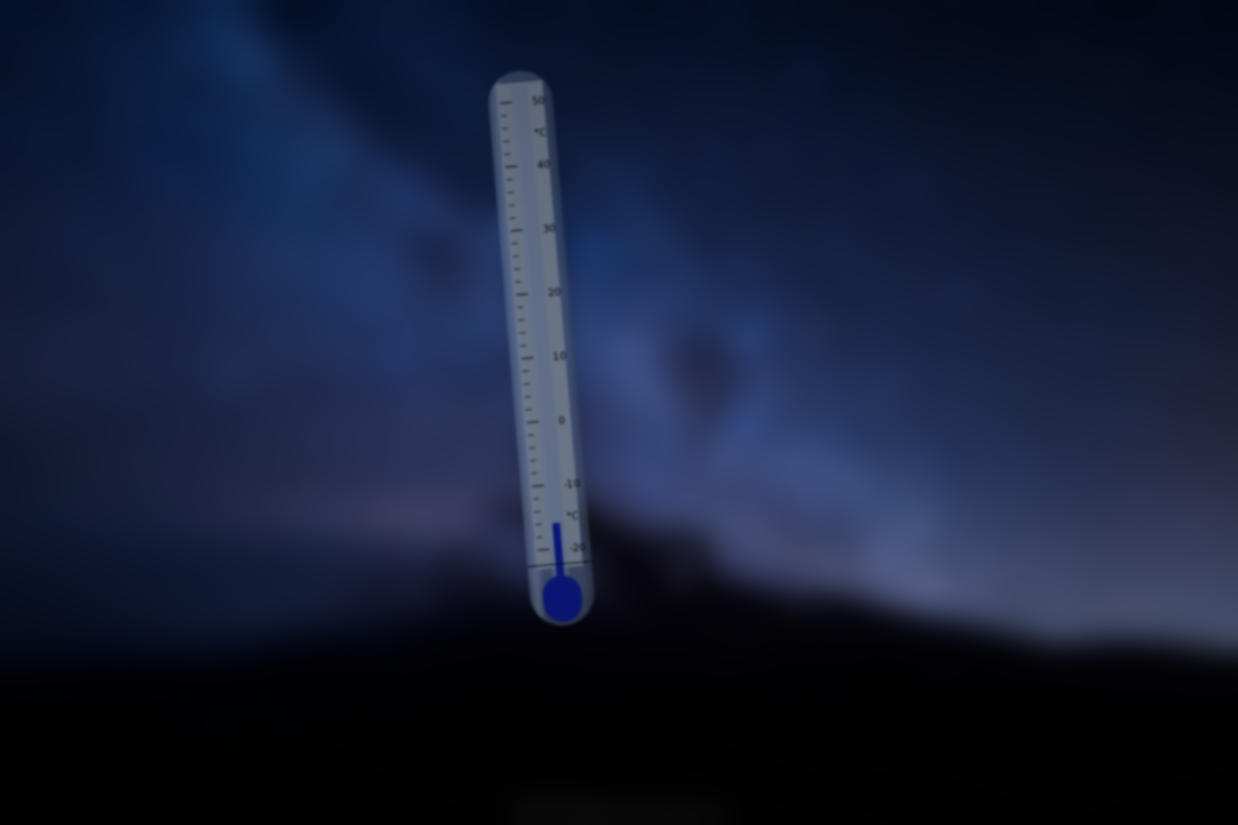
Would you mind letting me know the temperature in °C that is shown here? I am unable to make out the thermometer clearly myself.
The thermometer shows -16 °C
